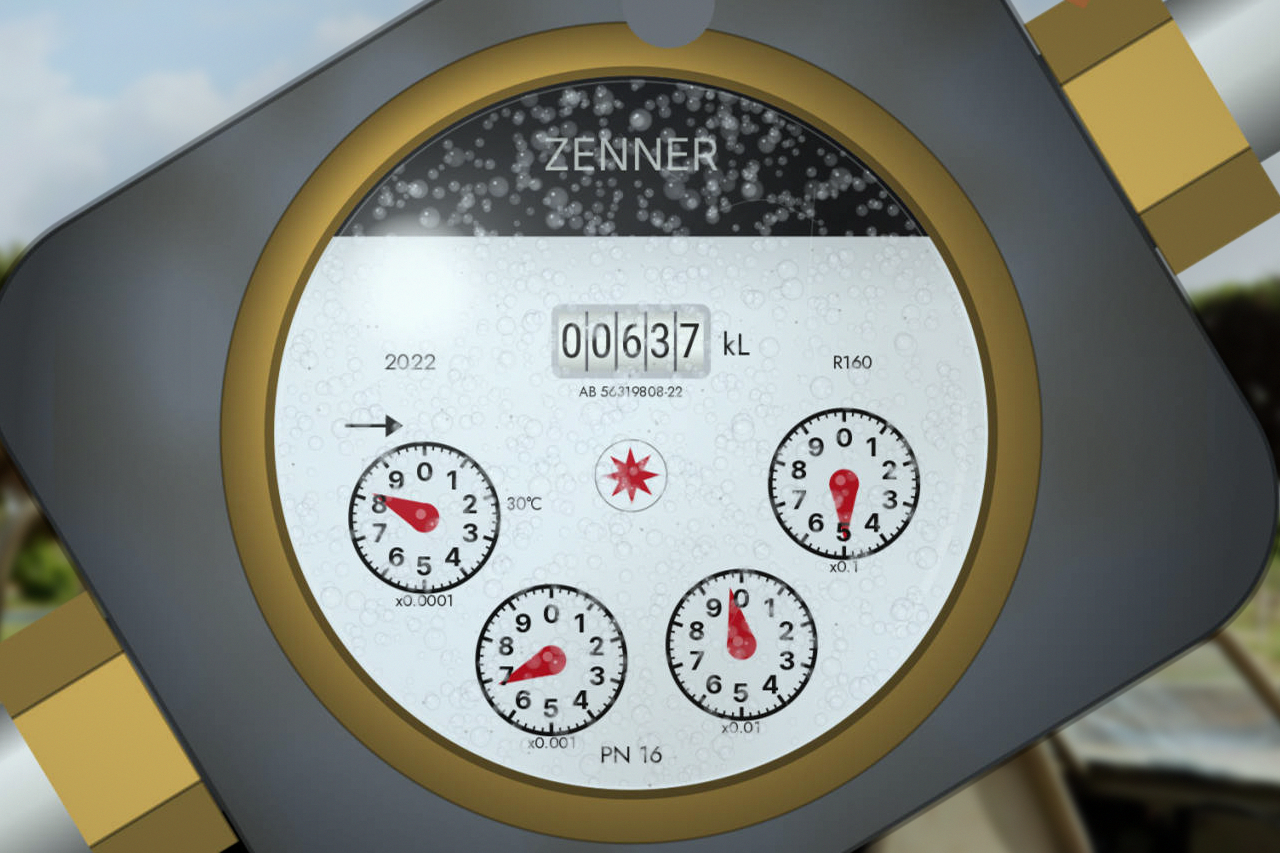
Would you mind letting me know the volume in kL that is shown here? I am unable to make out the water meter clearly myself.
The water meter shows 637.4968 kL
